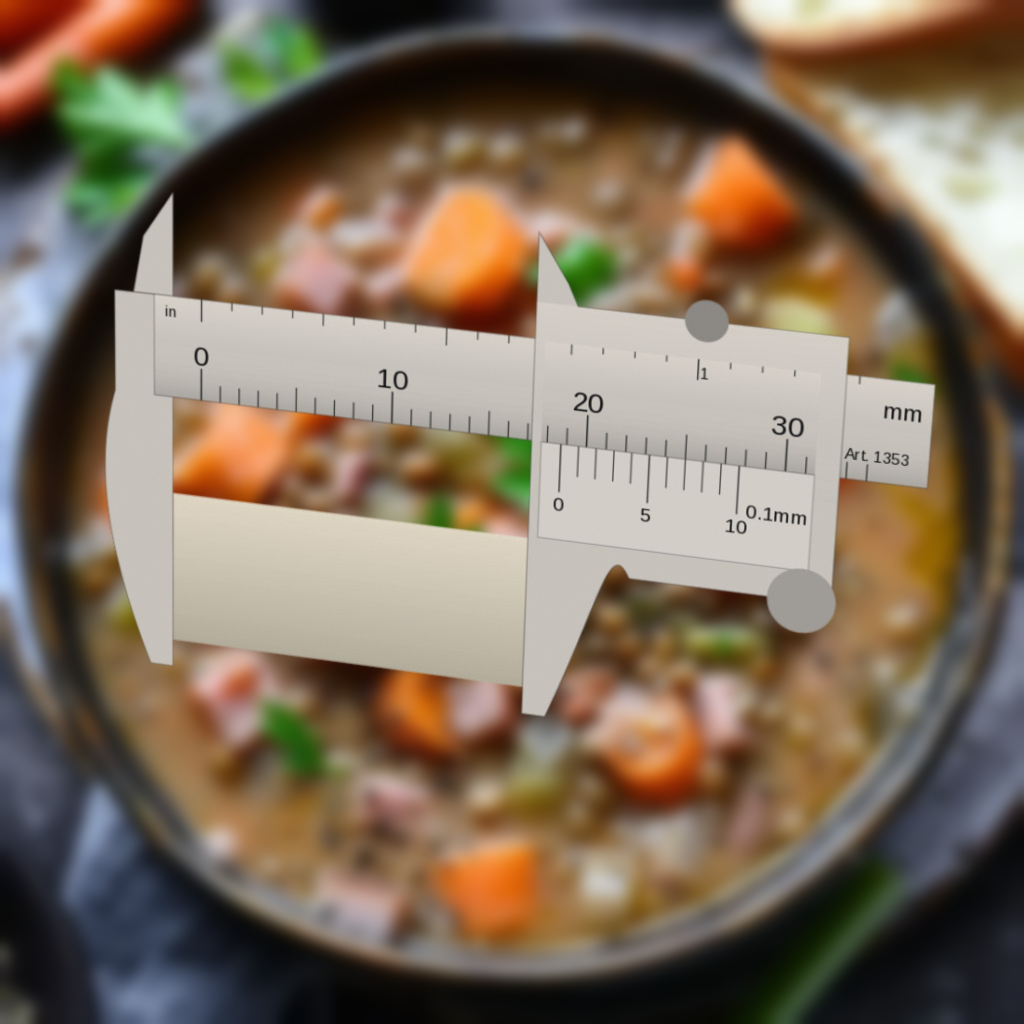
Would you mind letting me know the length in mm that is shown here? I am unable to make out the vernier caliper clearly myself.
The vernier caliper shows 18.7 mm
